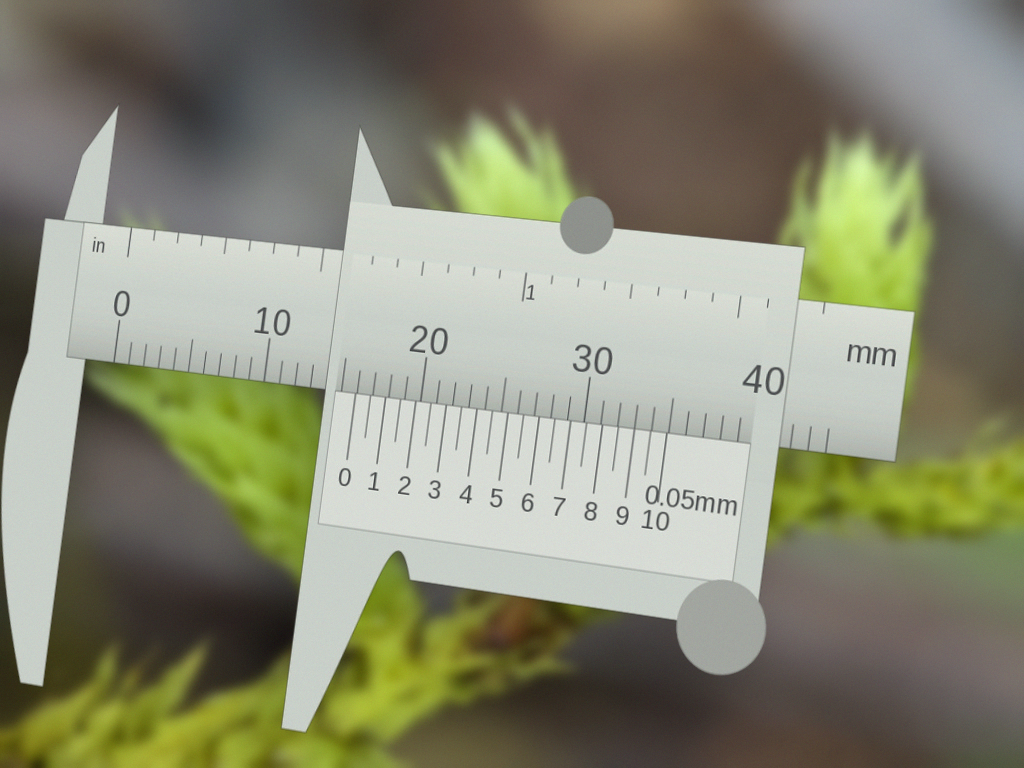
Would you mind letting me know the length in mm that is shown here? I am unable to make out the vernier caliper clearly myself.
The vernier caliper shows 15.9 mm
